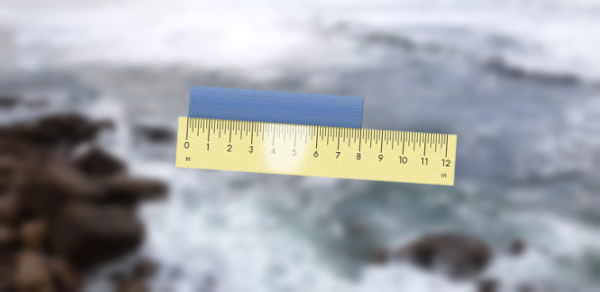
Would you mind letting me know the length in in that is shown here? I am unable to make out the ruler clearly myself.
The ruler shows 8 in
